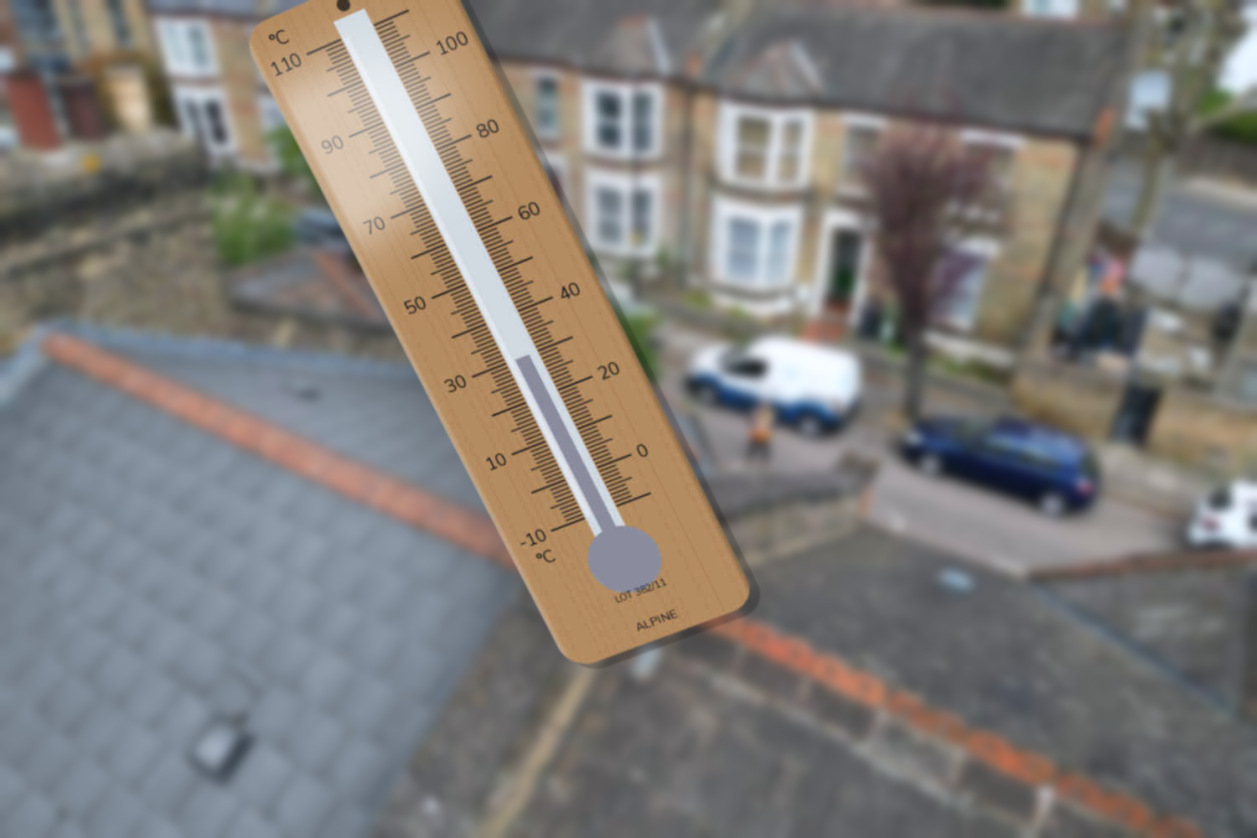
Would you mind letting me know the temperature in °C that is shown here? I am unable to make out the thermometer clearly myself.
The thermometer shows 30 °C
